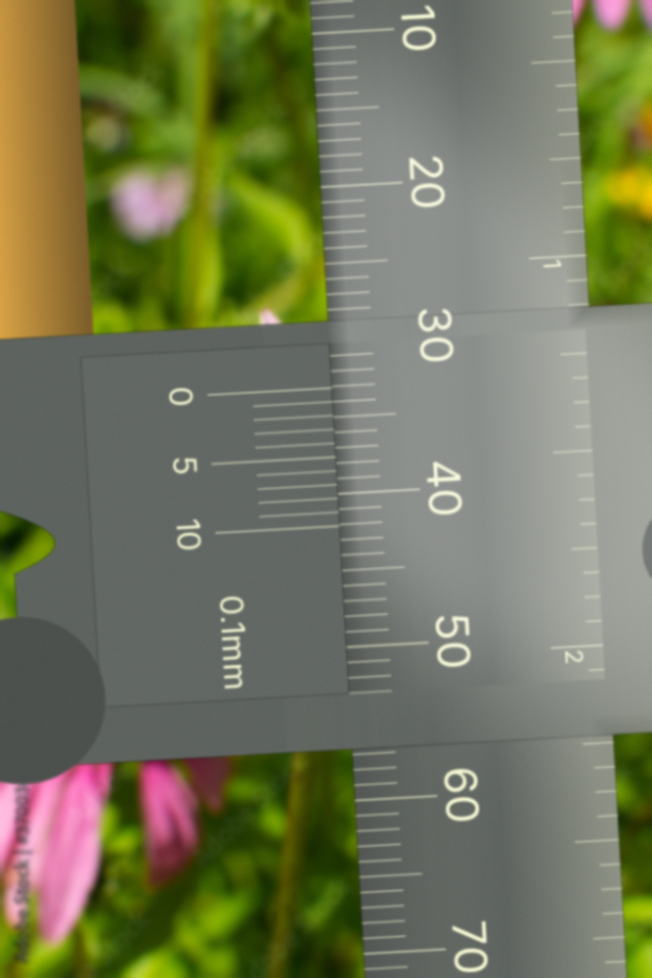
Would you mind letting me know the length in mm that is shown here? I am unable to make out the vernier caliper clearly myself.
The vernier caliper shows 33.1 mm
